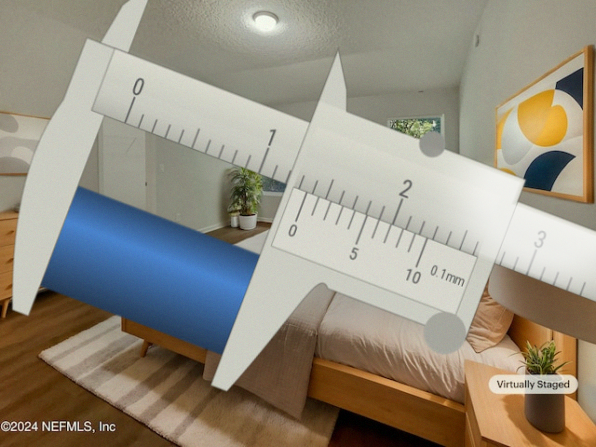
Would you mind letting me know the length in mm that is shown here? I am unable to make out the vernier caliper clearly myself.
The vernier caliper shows 13.6 mm
